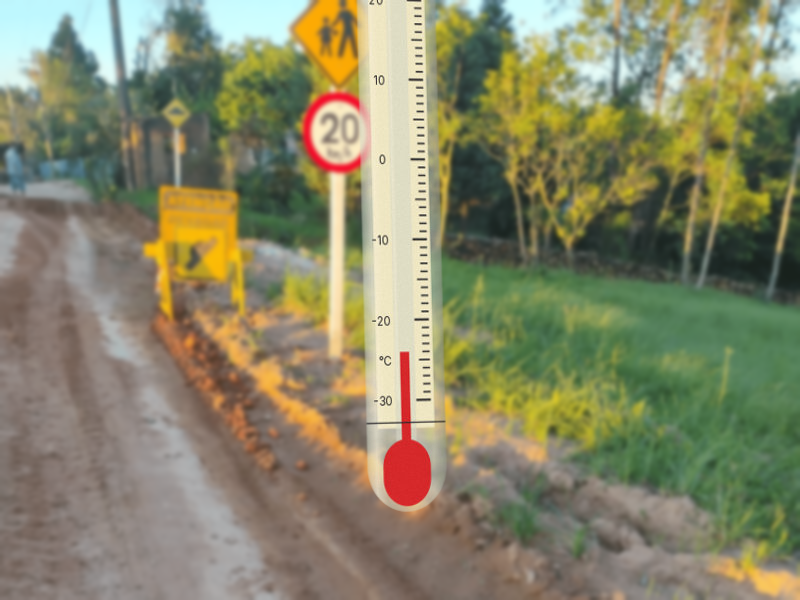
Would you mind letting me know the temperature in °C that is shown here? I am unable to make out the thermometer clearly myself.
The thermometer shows -24 °C
